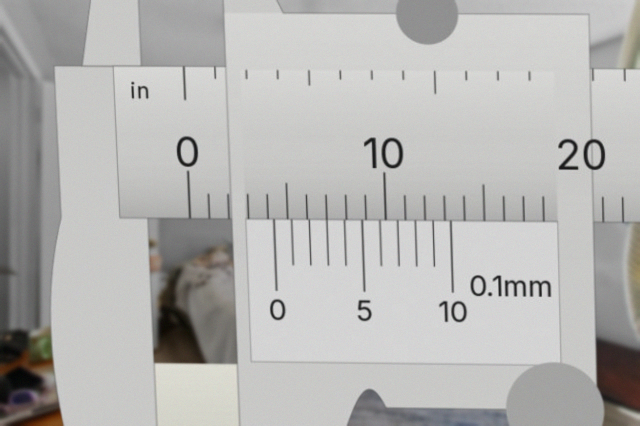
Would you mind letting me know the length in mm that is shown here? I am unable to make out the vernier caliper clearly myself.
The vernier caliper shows 4.3 mm
